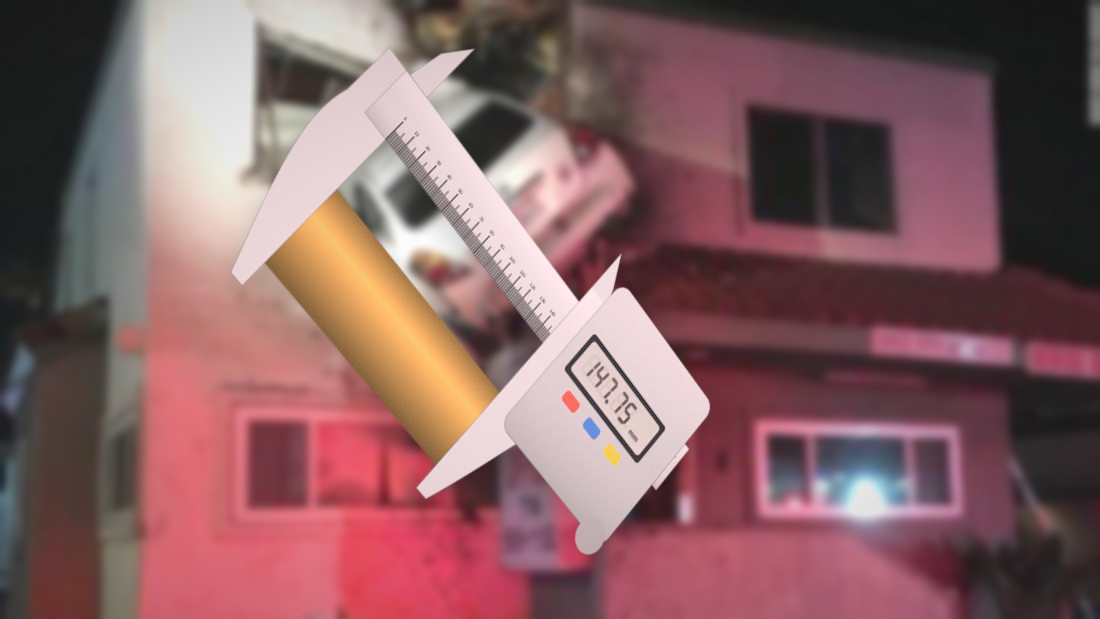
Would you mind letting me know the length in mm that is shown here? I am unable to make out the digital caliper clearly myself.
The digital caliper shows 147.75 mm
